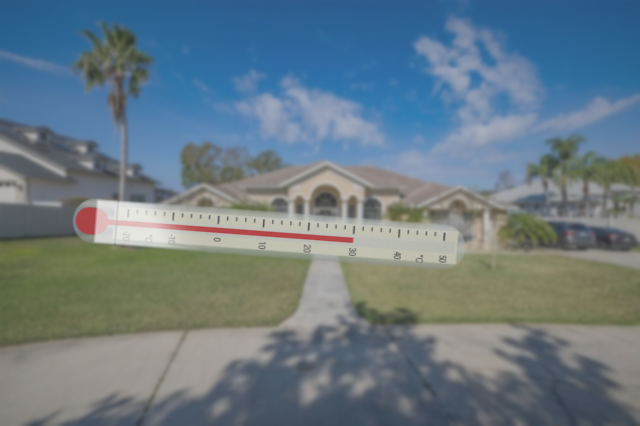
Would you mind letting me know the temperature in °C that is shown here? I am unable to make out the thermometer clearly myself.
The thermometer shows 30 °C
